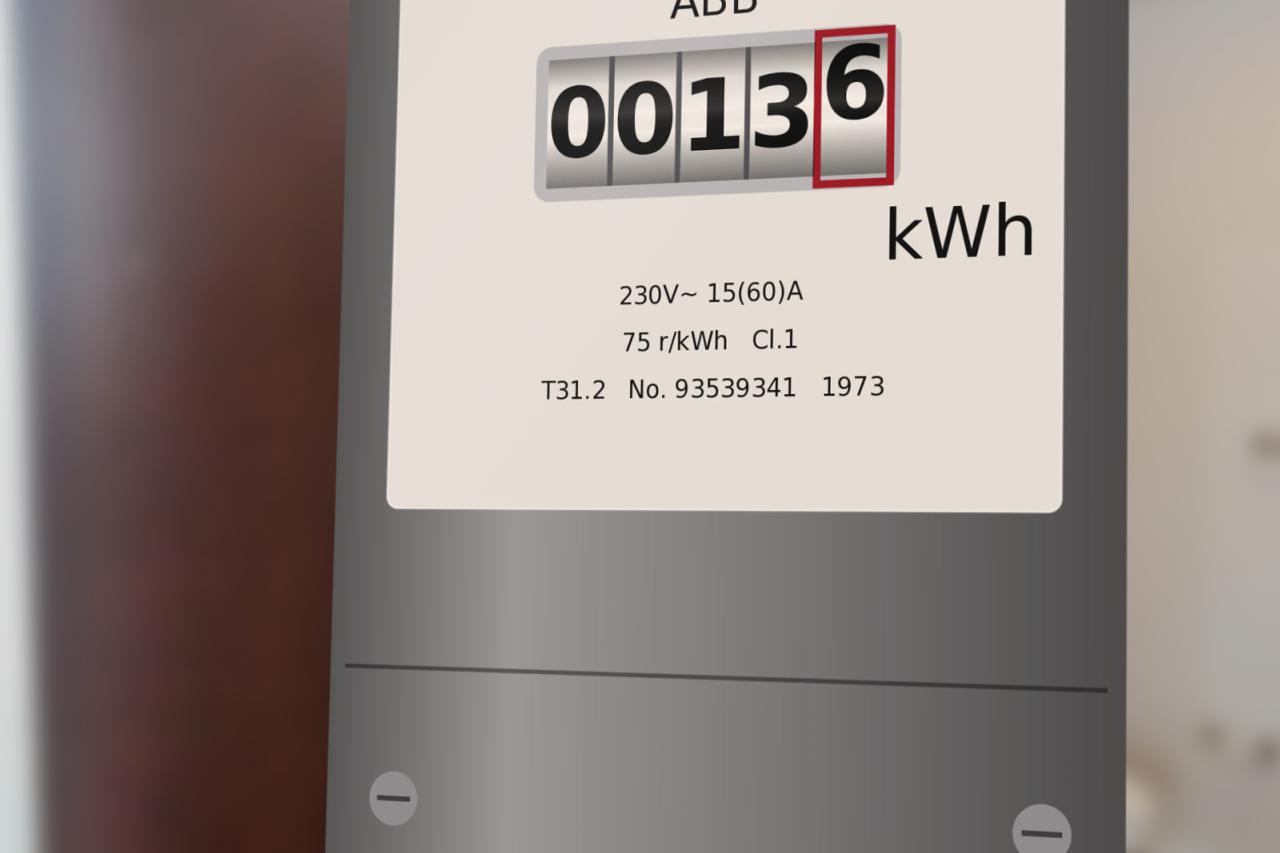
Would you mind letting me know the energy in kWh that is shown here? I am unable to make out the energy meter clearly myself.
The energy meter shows 13.6 kWh
